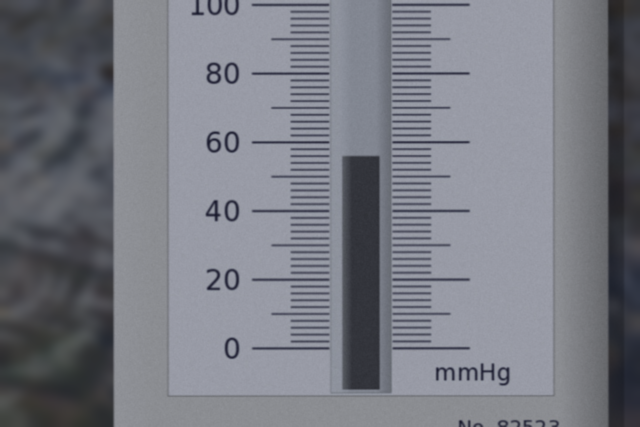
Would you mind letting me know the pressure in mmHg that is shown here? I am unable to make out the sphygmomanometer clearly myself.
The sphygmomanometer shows 56 mmHg
